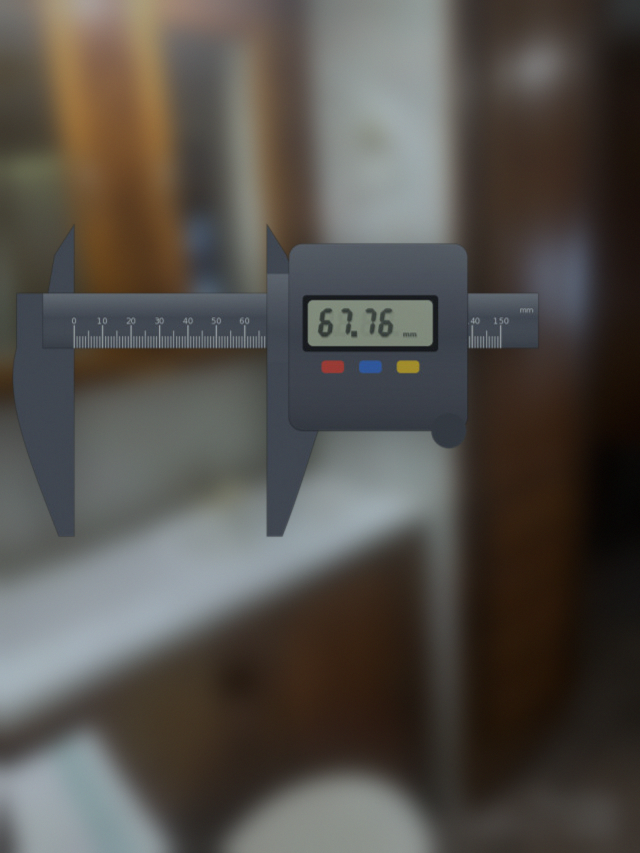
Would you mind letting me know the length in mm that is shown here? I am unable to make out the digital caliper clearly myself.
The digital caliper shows 67.76 mm
